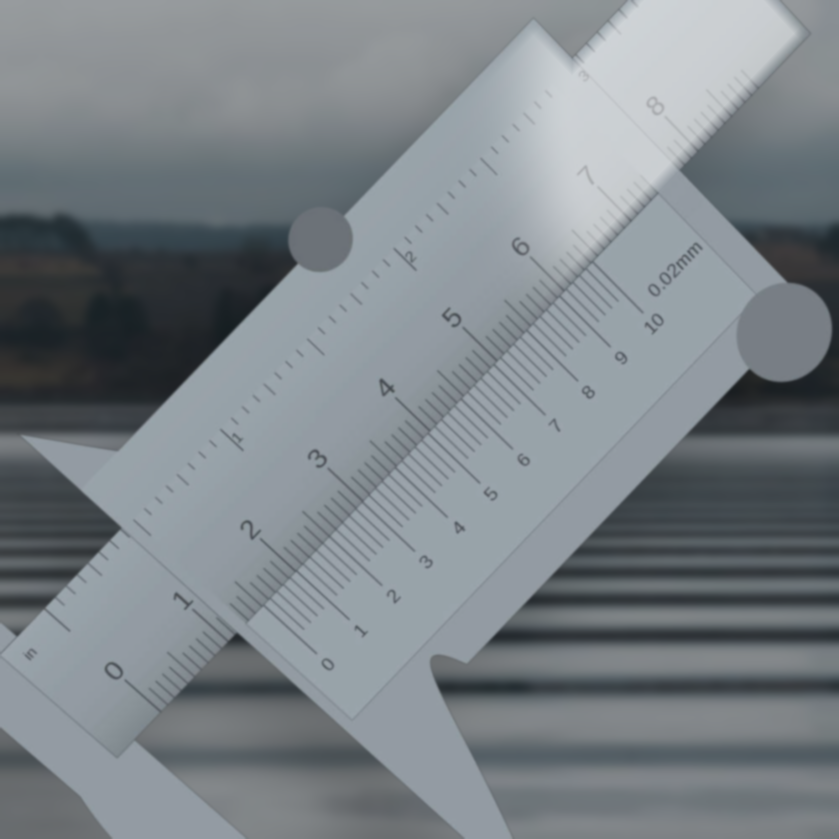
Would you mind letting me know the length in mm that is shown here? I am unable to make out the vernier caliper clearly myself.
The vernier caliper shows 15.2 mm
